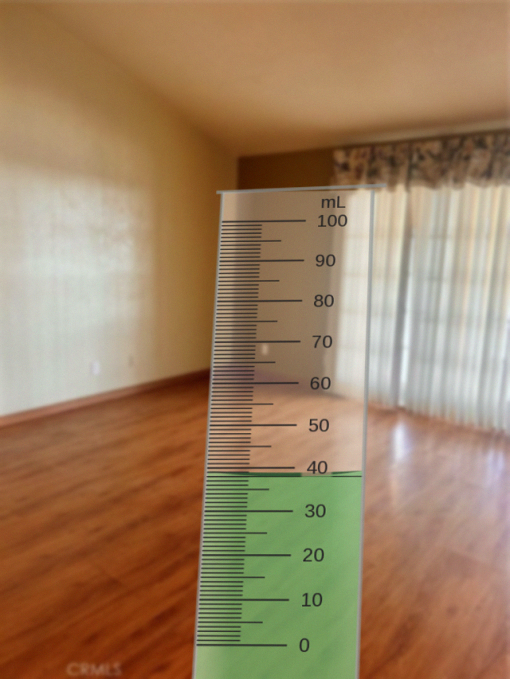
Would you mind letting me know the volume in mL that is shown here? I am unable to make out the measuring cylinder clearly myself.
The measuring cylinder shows 38 mL
